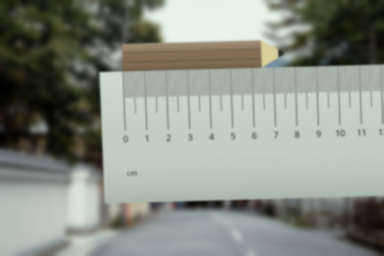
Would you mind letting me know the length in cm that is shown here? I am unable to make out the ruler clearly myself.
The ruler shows 7.5 cm
